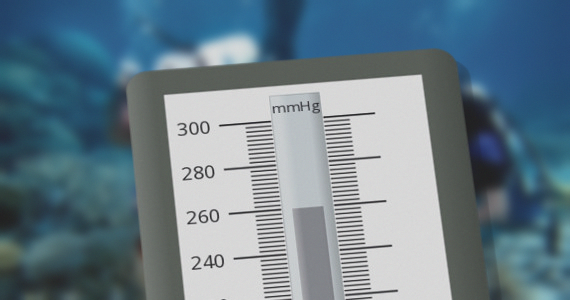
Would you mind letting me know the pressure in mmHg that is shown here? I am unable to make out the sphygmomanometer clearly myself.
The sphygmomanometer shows 260 mmHg
